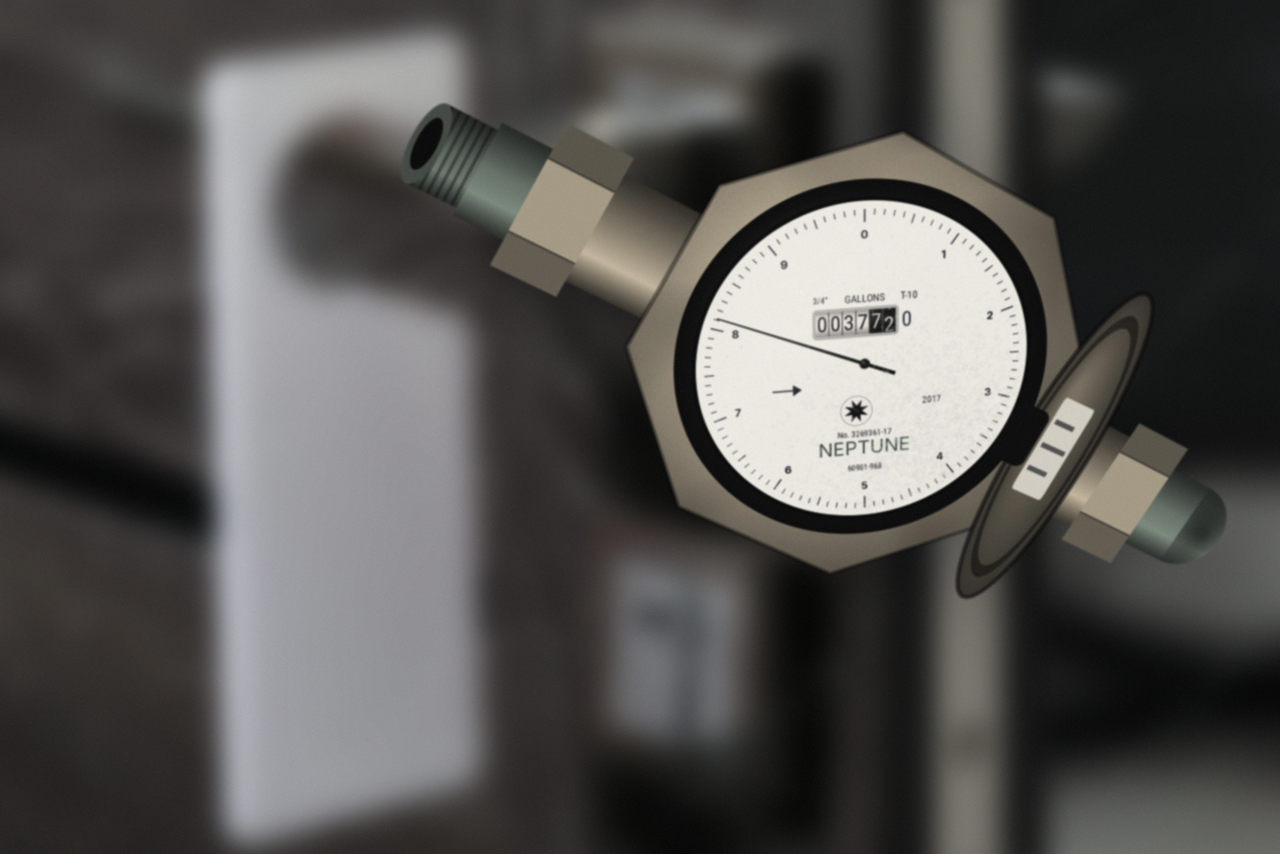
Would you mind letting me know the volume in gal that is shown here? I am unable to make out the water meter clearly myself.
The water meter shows 37718.1 gal
